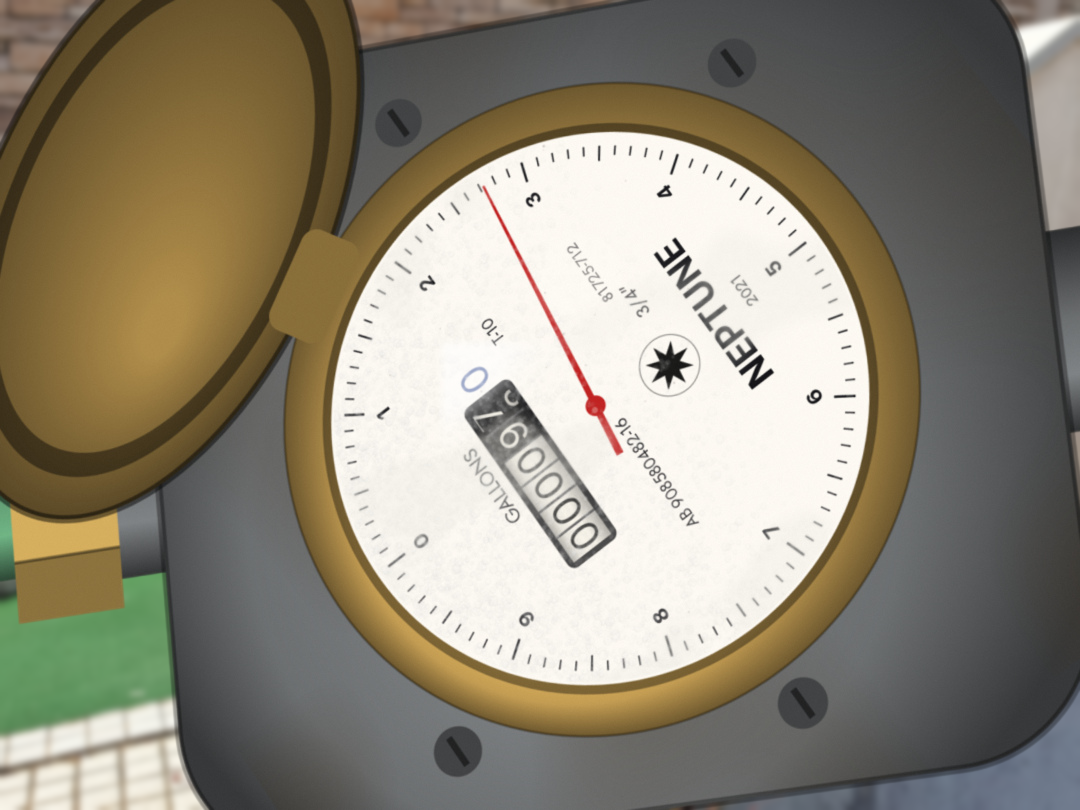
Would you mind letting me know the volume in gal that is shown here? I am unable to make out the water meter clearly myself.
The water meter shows 972.7 gal
